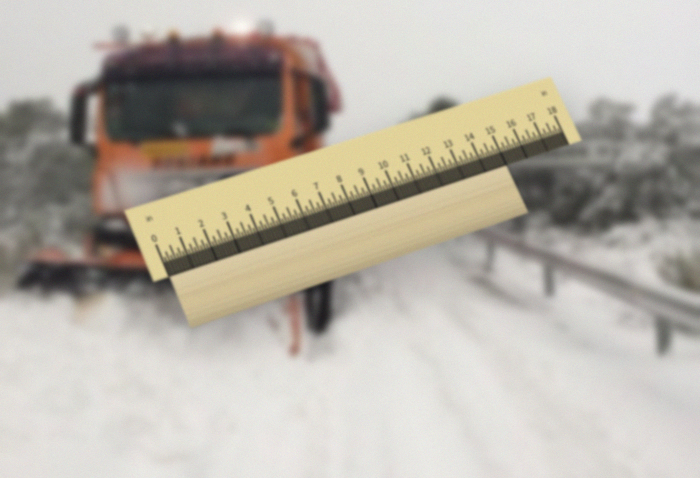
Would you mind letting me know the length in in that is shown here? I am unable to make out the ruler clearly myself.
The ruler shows 15 in
